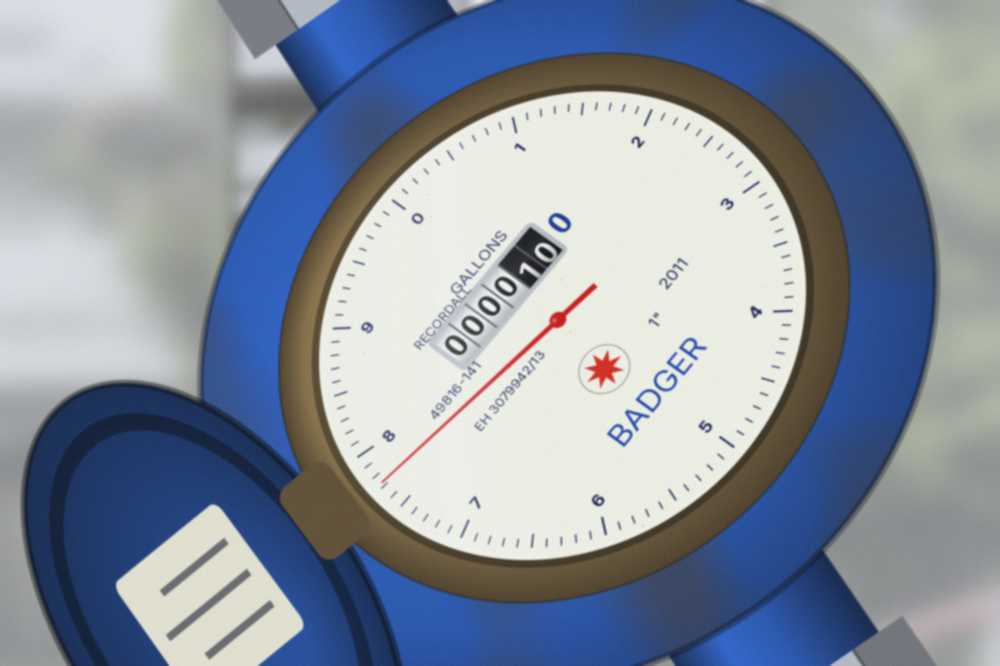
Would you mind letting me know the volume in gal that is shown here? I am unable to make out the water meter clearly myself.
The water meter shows 97.7 gal
